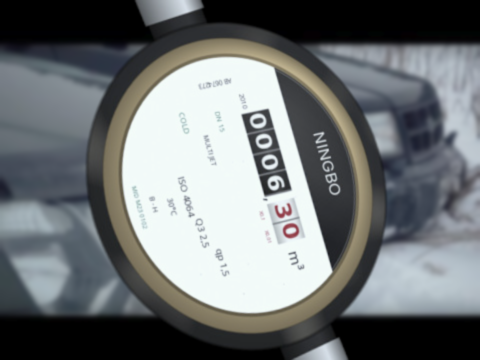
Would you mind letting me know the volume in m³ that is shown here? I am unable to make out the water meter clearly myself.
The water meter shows 6.30 m³
